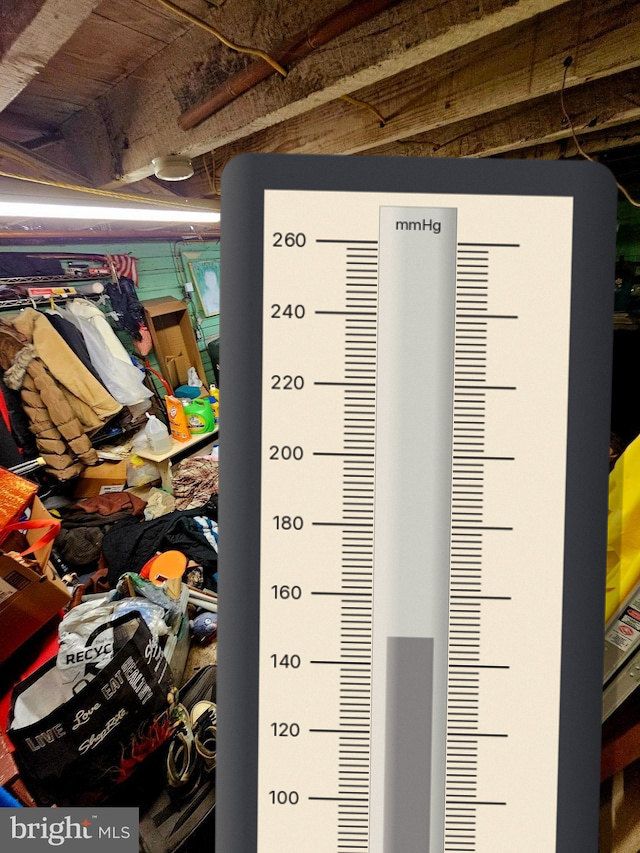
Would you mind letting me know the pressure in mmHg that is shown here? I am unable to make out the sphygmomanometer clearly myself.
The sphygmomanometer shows 148 mmHg
